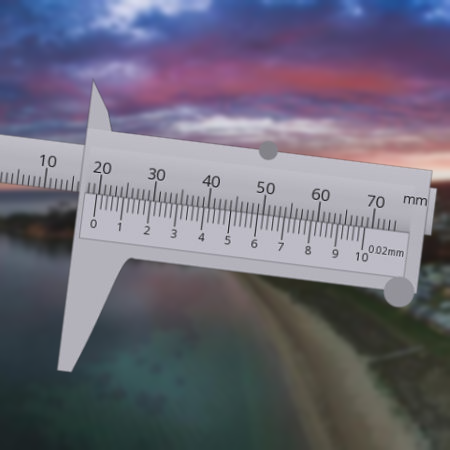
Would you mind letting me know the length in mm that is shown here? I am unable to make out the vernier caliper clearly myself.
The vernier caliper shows 19.6 mm
